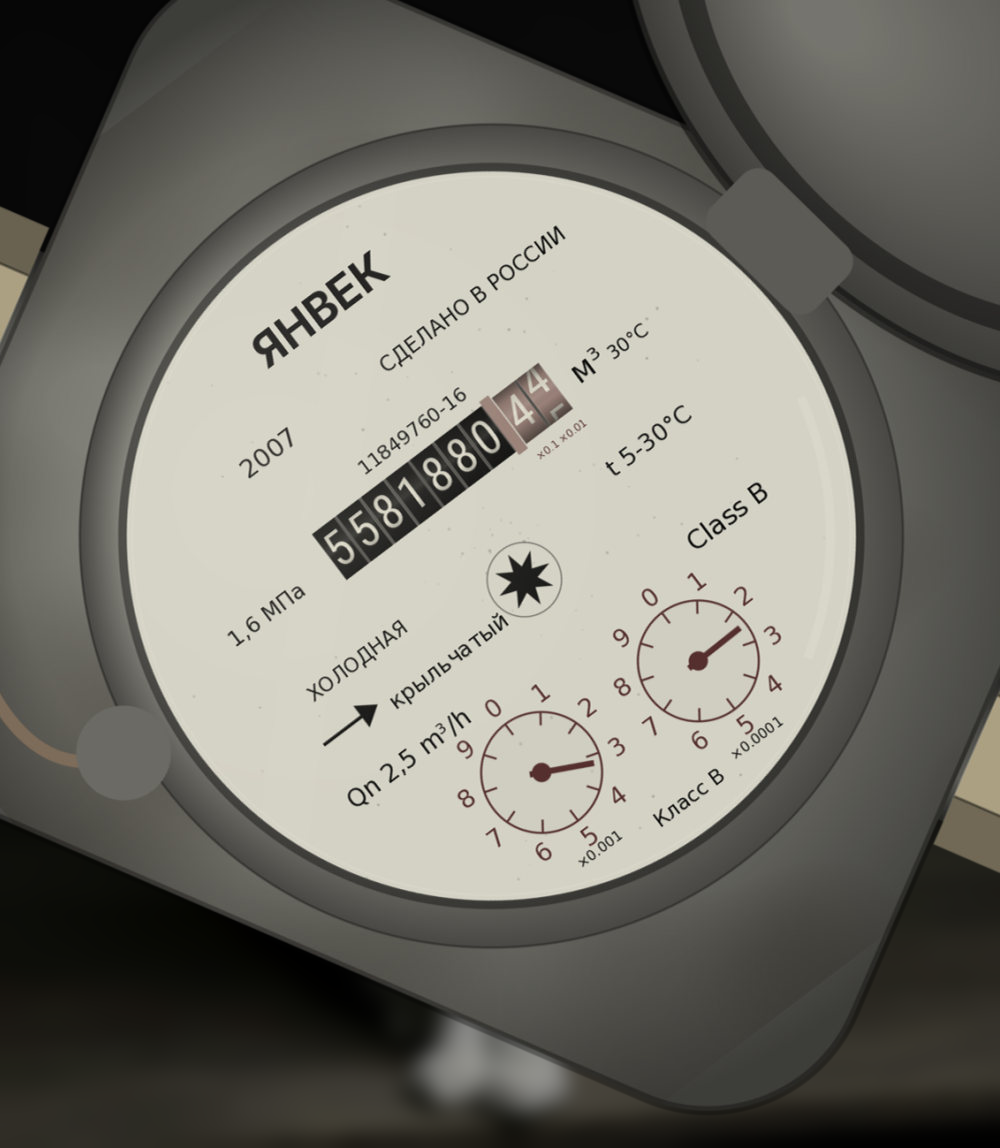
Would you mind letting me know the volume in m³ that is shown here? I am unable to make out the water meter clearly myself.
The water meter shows 5581880.4432 m³
